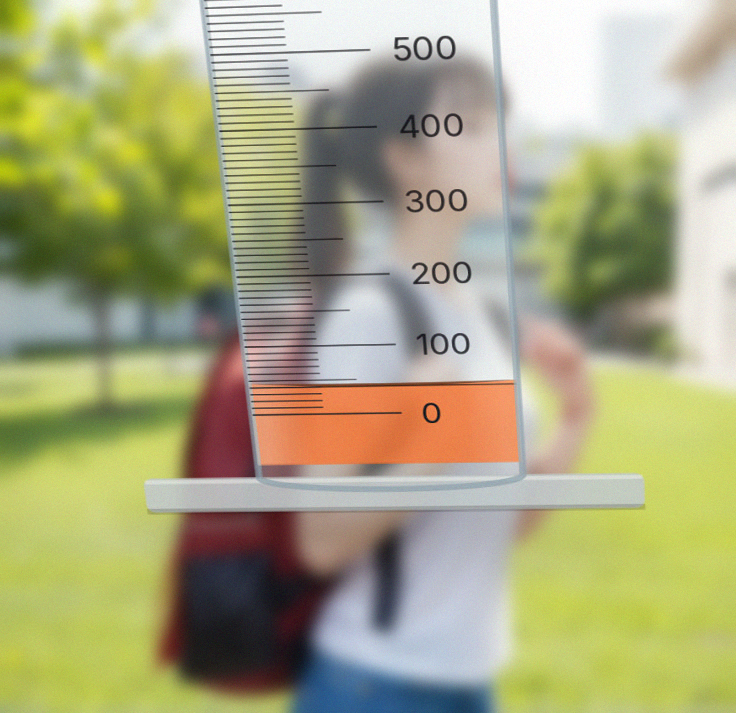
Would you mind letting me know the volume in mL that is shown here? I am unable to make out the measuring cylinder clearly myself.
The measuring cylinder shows 40 mL
